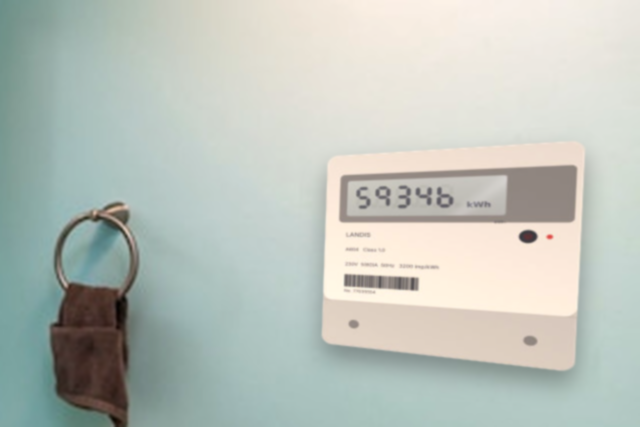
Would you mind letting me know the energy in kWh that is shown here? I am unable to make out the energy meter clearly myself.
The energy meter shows 59346 kWh
